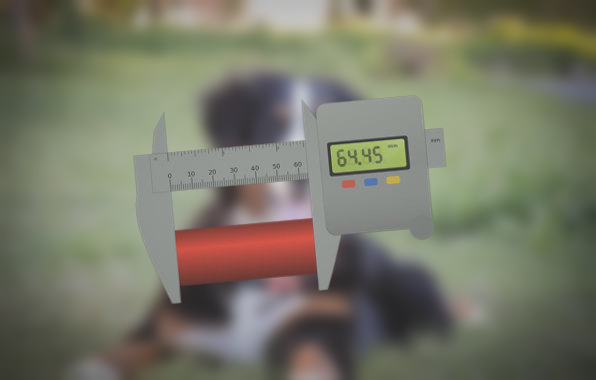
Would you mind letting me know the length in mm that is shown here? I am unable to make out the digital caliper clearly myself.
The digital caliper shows 64.45 mm
